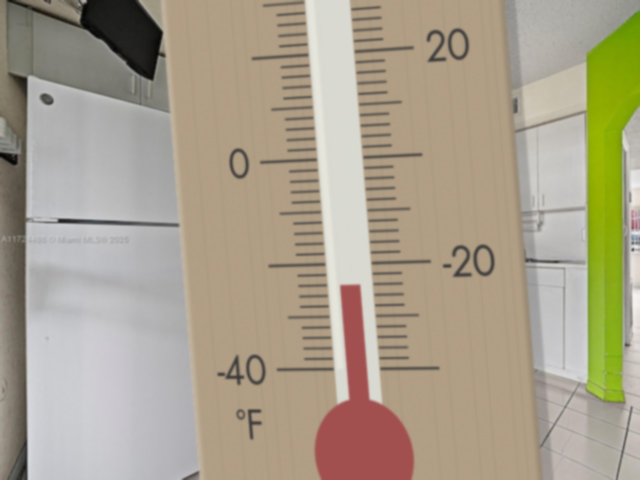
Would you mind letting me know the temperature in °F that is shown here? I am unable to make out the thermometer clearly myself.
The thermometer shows -24 °F
